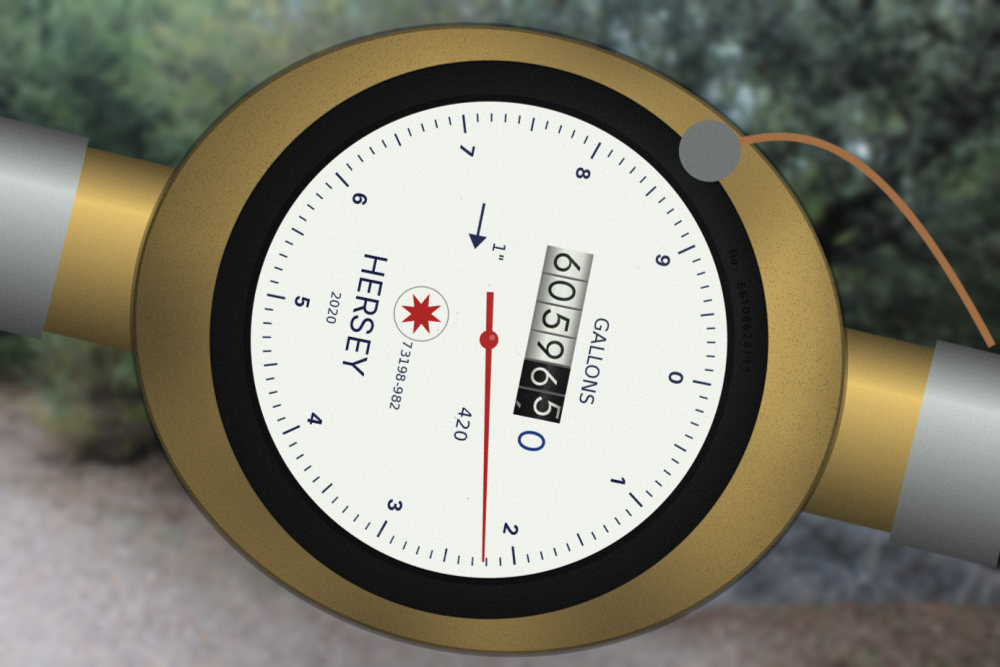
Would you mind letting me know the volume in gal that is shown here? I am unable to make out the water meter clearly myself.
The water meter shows 6059652.2 gal
